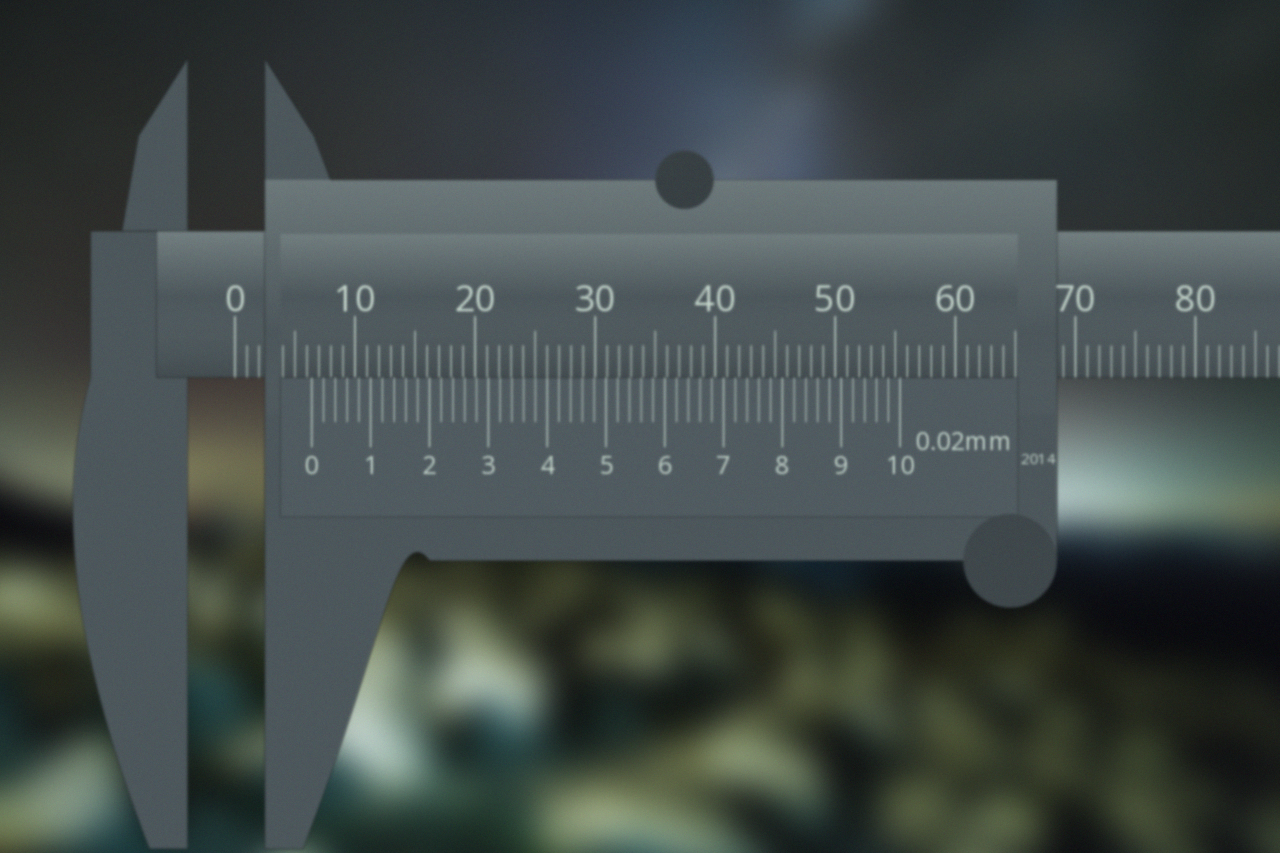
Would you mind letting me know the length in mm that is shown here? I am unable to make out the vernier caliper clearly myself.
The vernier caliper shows 6.4 mm
